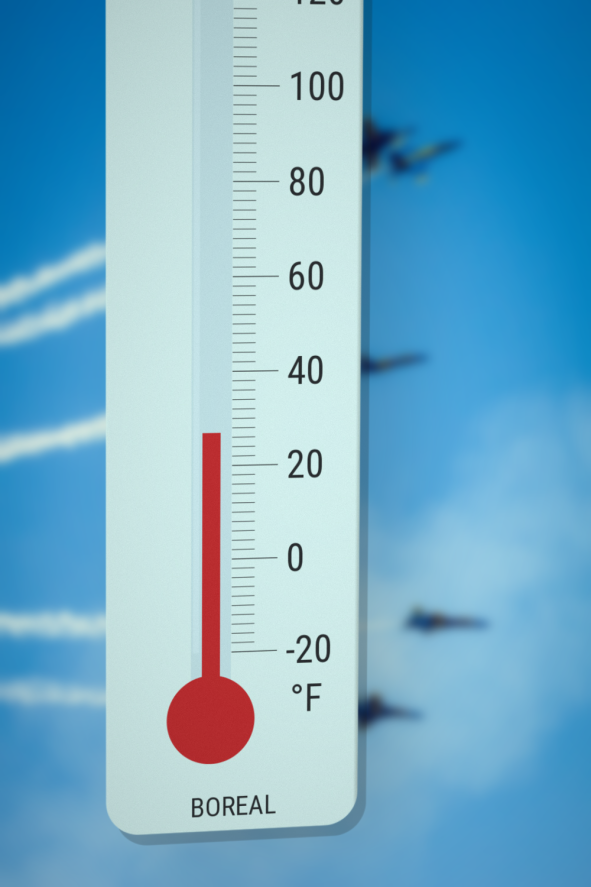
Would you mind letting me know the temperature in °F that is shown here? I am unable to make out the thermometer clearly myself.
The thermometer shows 27 °F
